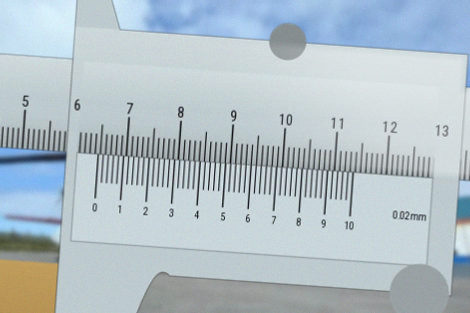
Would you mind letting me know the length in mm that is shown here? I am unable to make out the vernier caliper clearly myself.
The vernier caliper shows 64.6 mm
